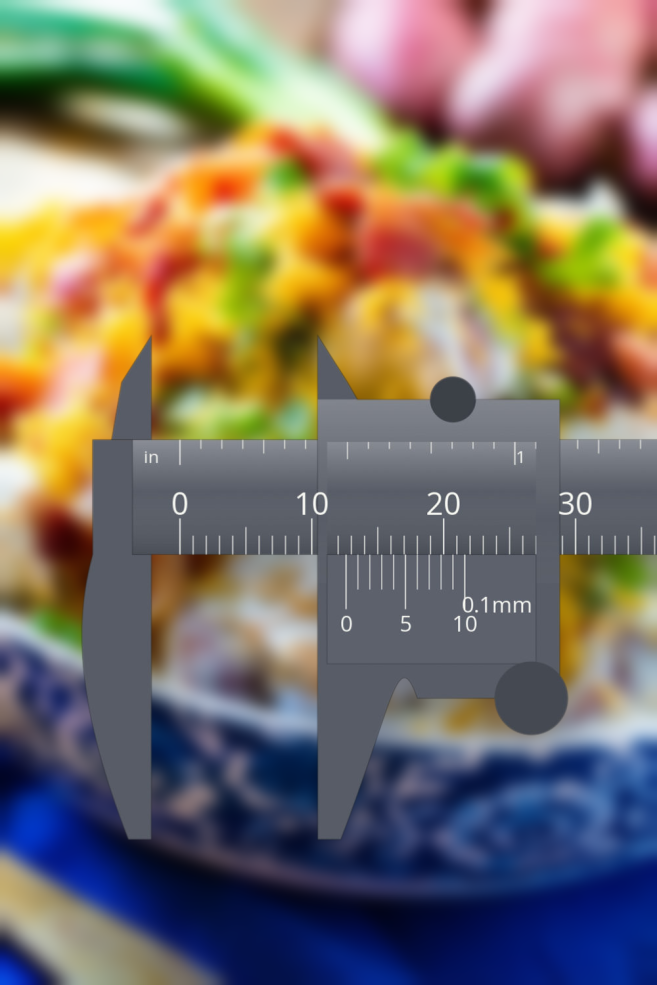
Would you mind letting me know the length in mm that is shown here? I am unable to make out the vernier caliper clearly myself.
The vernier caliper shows 12.6 mm
